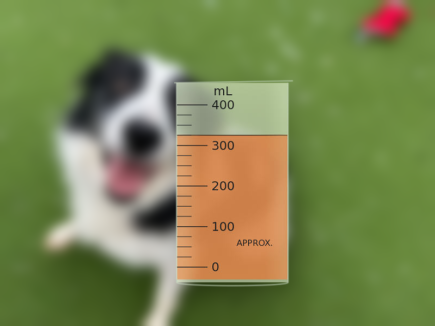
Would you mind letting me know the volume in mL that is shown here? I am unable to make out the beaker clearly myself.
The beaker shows 325 mL
